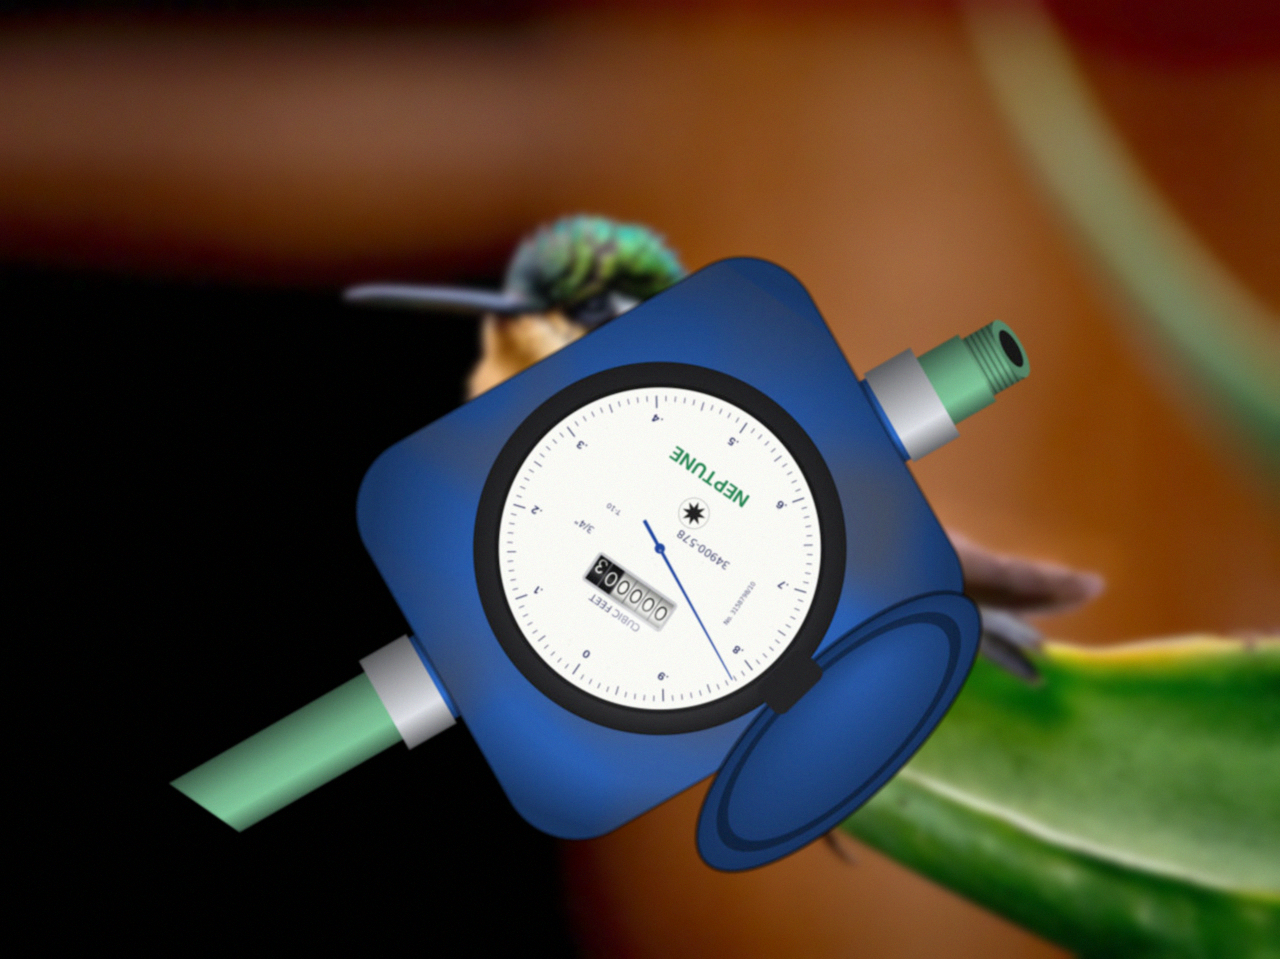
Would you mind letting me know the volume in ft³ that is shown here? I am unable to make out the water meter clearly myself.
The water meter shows 2.82 ft³
